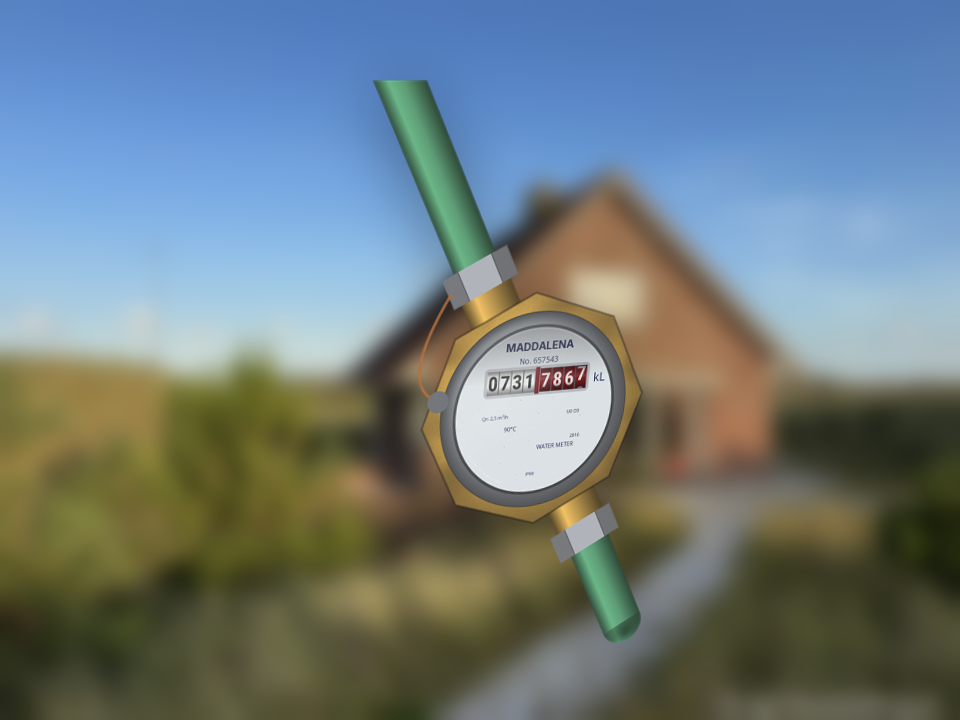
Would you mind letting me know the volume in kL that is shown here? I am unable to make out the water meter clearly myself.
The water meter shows 731.7867 kL
